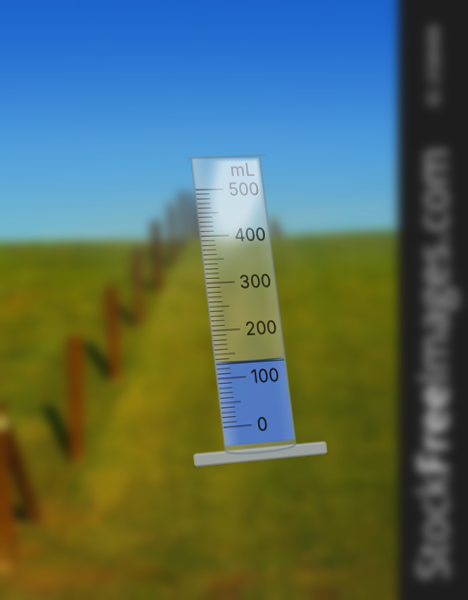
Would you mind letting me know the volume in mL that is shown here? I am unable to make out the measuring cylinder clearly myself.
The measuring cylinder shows 130 mL
